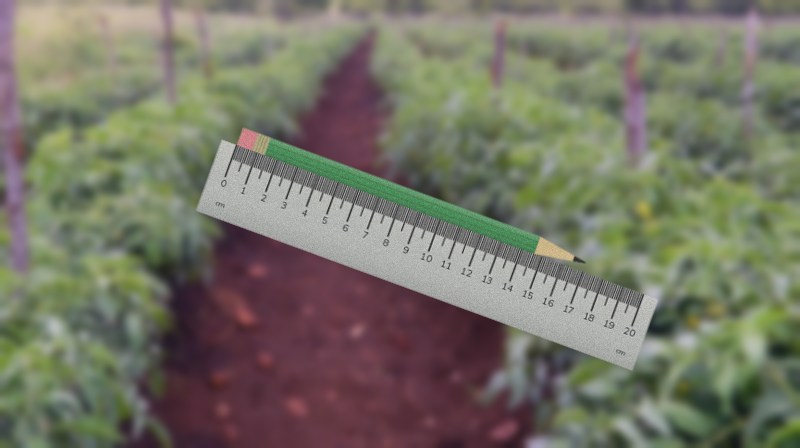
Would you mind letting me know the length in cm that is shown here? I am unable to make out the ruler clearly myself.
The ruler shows 17 cm
